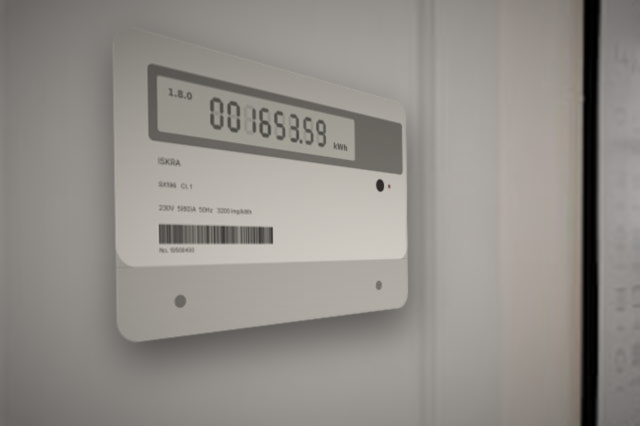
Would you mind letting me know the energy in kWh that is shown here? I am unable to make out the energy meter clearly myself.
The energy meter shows 1653.59 kWh
